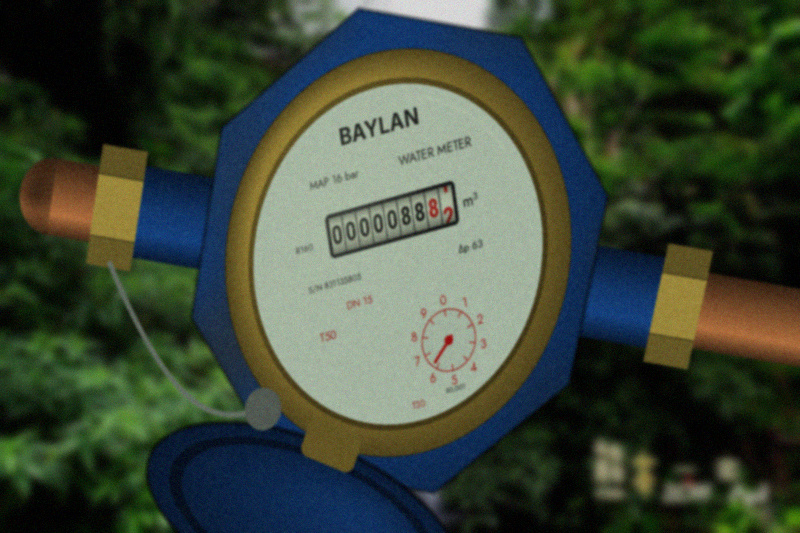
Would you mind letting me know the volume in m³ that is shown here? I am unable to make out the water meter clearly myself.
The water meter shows 88.816 m³
